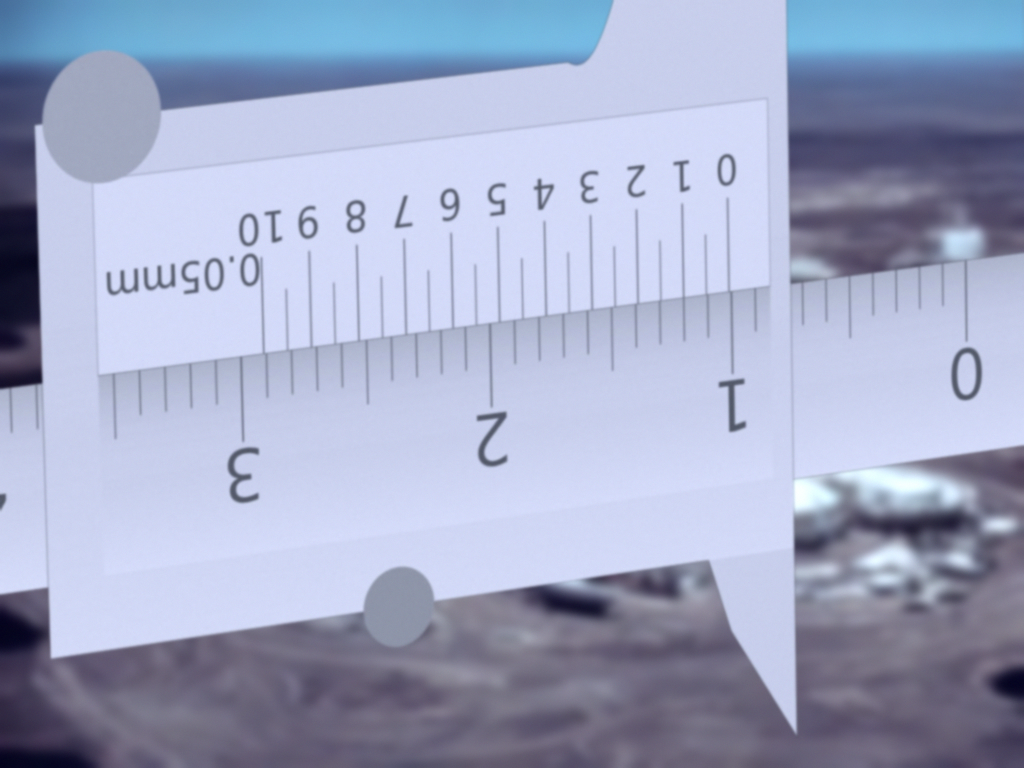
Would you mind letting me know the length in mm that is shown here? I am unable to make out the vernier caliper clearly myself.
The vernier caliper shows 10.1 mm
